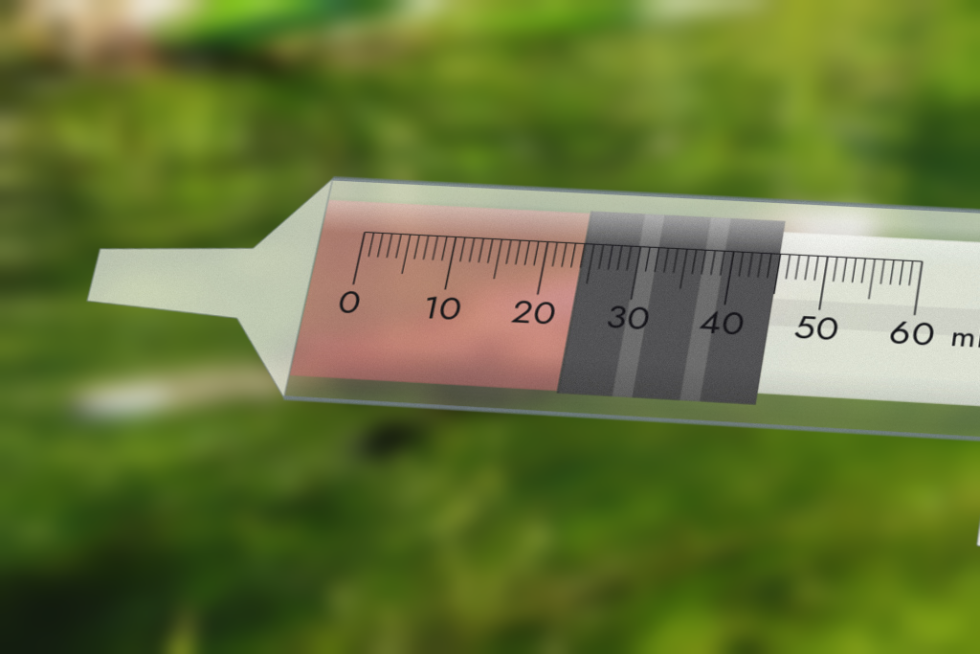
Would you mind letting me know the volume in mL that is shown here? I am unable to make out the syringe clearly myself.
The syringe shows 24 mL
